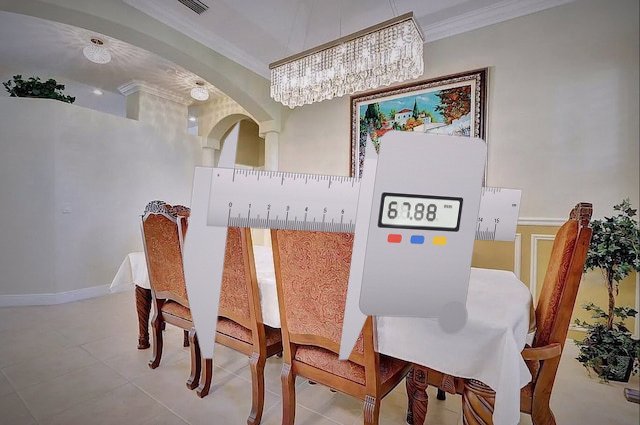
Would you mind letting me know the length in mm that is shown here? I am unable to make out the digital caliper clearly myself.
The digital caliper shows 67.88 mm
